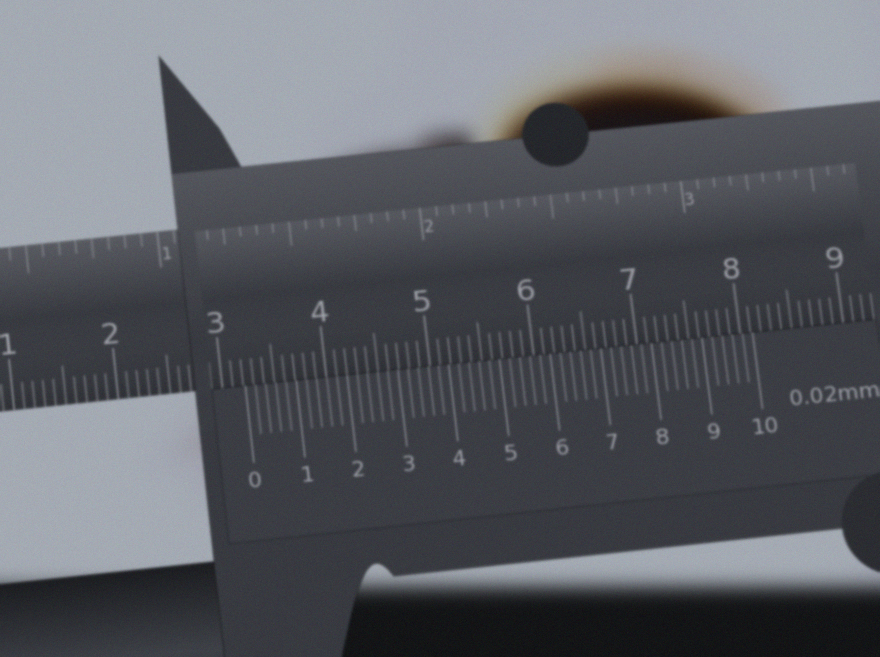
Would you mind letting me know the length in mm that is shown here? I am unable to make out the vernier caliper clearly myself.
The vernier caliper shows 32.2 mm
